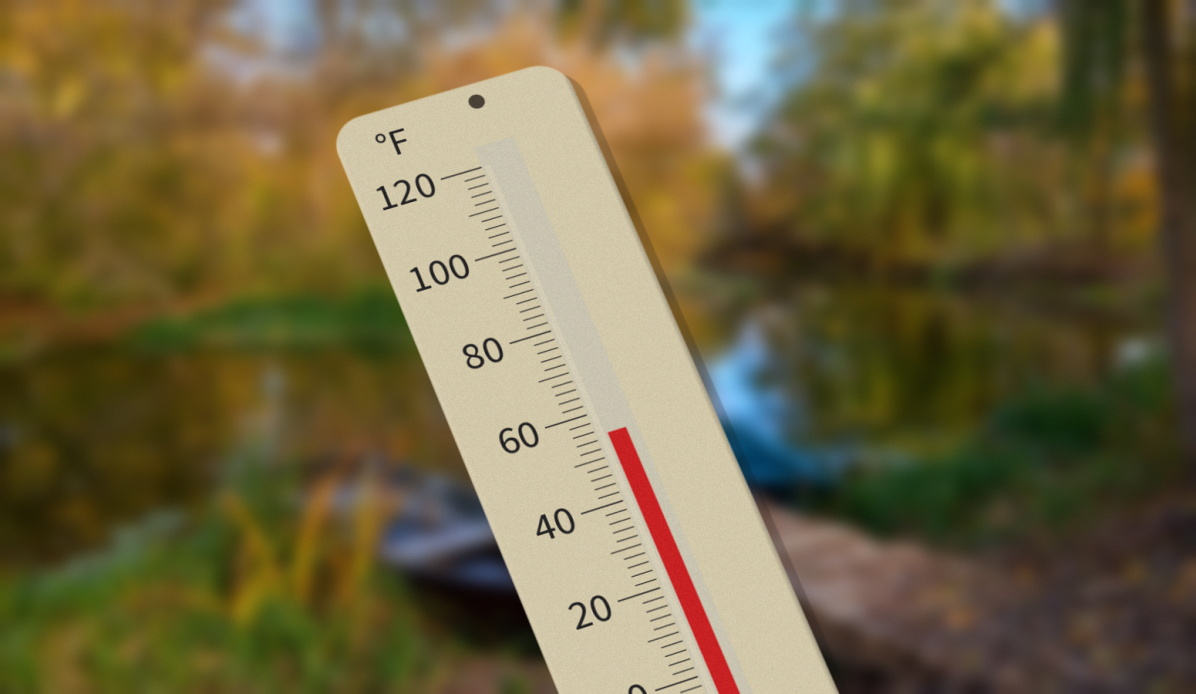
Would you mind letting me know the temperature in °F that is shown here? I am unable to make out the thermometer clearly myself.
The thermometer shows 55 °F
